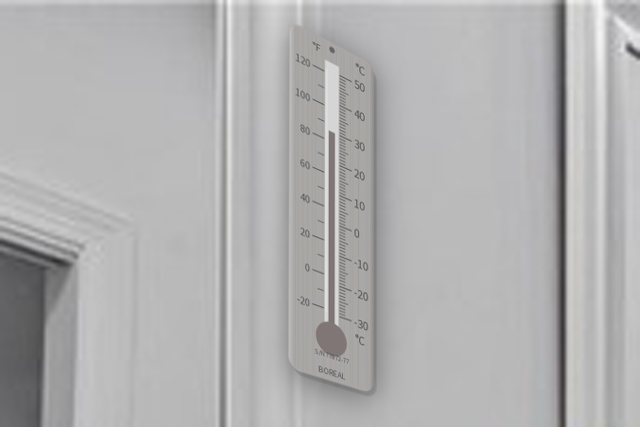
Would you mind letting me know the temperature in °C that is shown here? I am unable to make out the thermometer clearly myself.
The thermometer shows 30 °C
